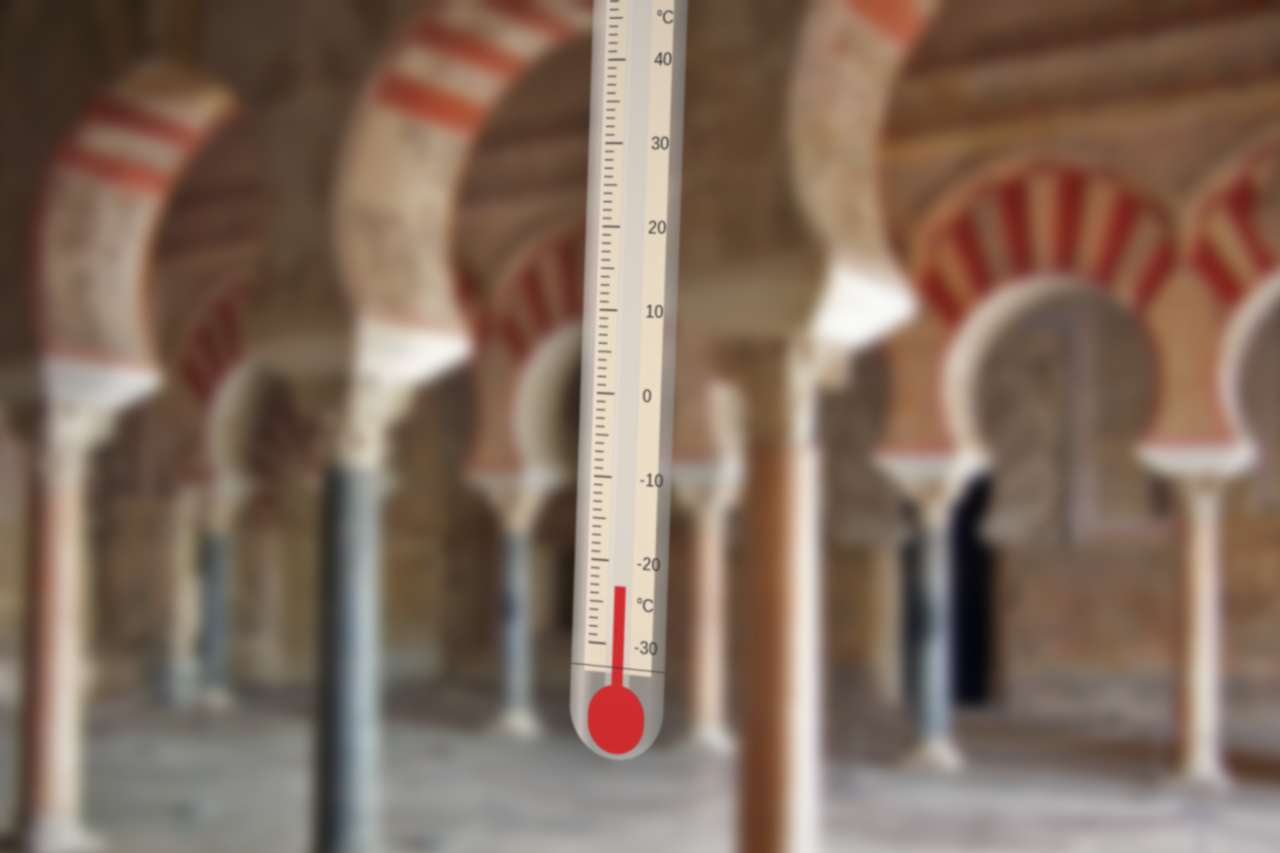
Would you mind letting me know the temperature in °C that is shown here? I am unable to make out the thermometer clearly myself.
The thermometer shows -23 °C
